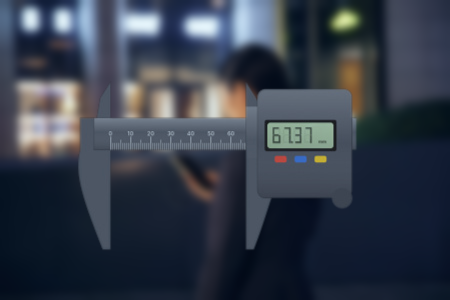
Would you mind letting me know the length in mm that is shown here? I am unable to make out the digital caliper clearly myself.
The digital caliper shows 67.37 mm
